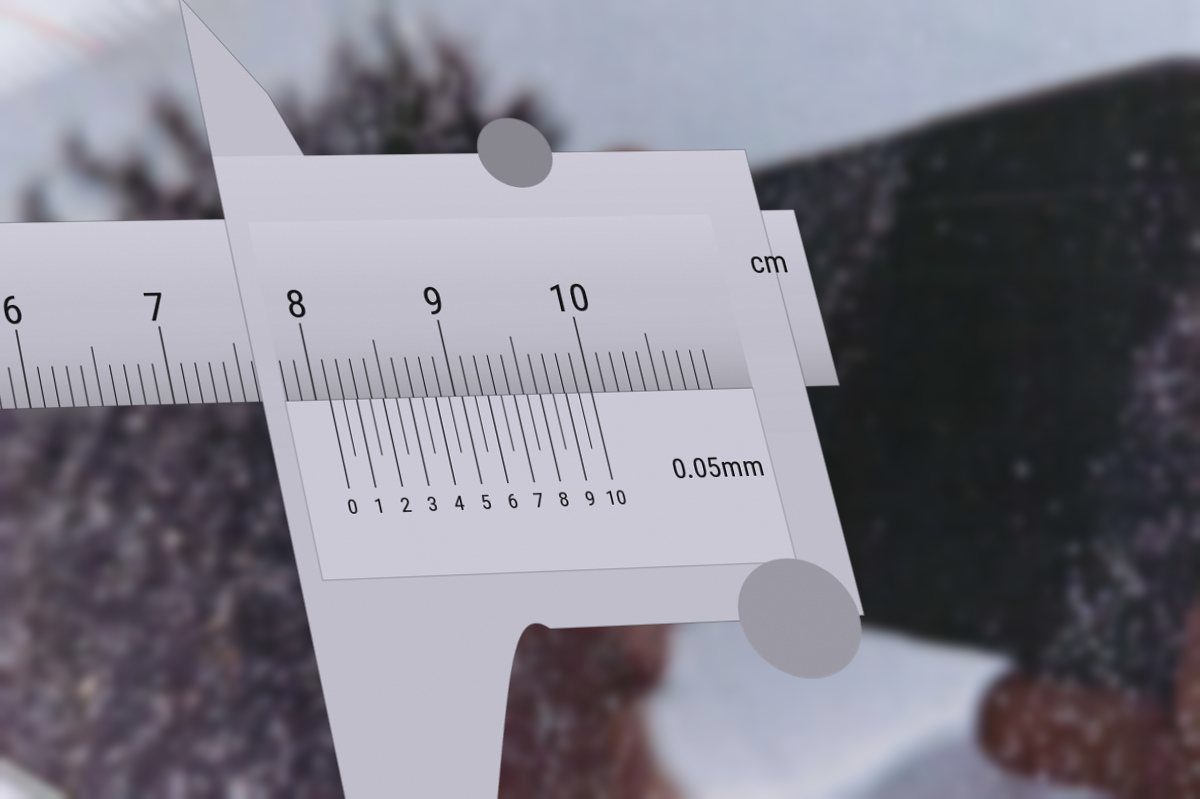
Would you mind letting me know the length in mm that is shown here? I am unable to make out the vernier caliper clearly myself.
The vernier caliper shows 81.0 mm
